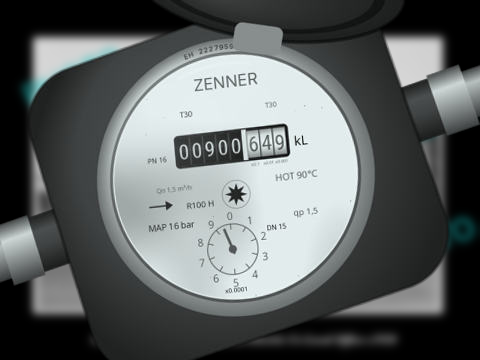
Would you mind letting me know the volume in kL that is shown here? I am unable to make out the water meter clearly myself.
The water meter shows 900.6489 kL
